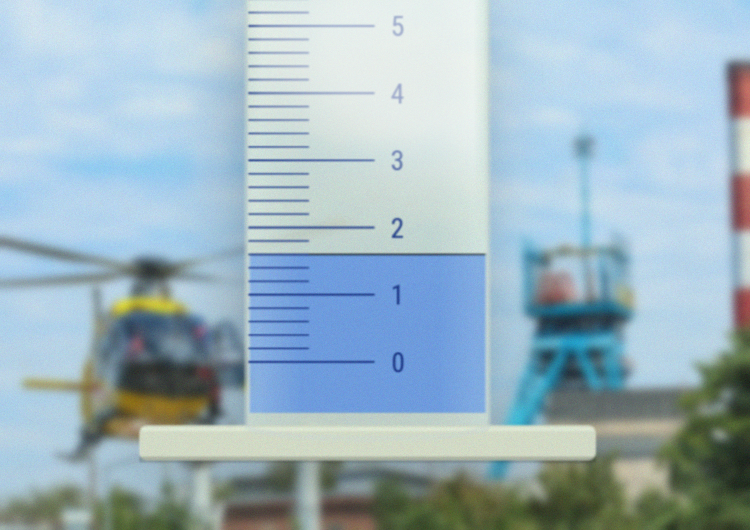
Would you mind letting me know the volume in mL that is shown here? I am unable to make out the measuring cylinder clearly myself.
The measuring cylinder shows 1.6 mL
